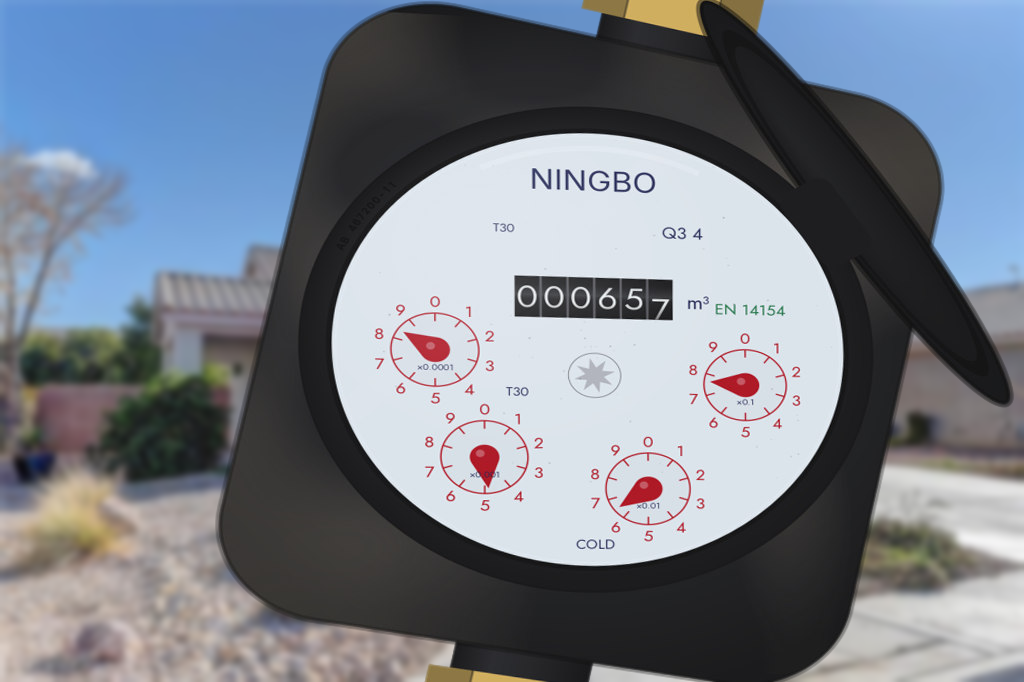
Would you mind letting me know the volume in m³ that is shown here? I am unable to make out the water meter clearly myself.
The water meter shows 656.7648 m³
